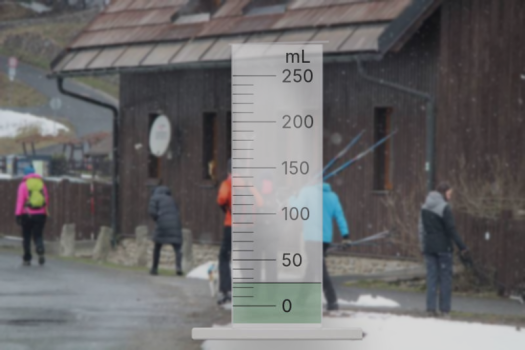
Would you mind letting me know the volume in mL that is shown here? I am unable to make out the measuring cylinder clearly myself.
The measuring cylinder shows 25 mL
